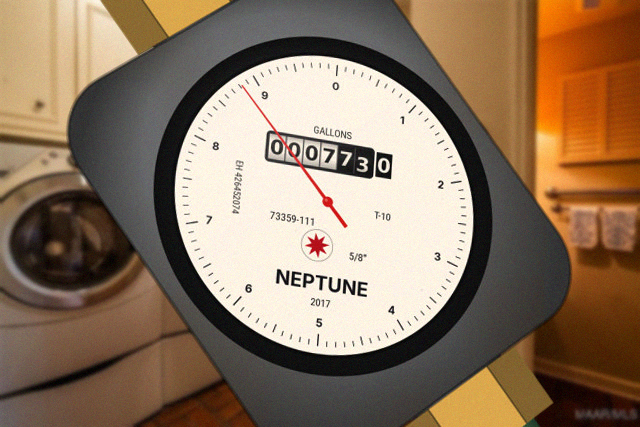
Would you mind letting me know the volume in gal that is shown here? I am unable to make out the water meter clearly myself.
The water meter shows 7728.8 gal
